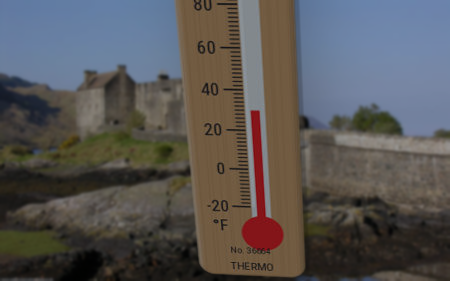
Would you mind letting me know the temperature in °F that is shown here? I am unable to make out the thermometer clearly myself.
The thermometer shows 30 °F
